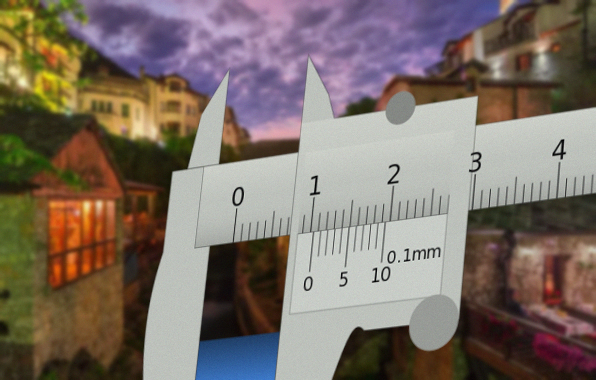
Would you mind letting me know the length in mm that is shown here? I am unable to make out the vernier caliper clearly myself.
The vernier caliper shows 10.4 mm
